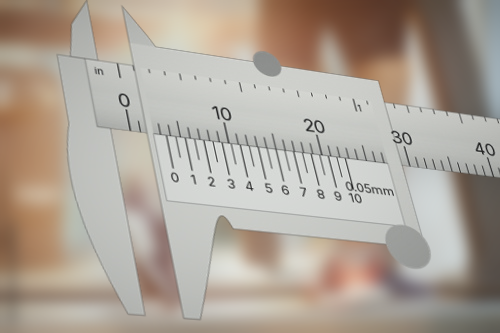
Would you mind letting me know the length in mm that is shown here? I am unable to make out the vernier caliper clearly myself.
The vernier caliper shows 3.6 mm
